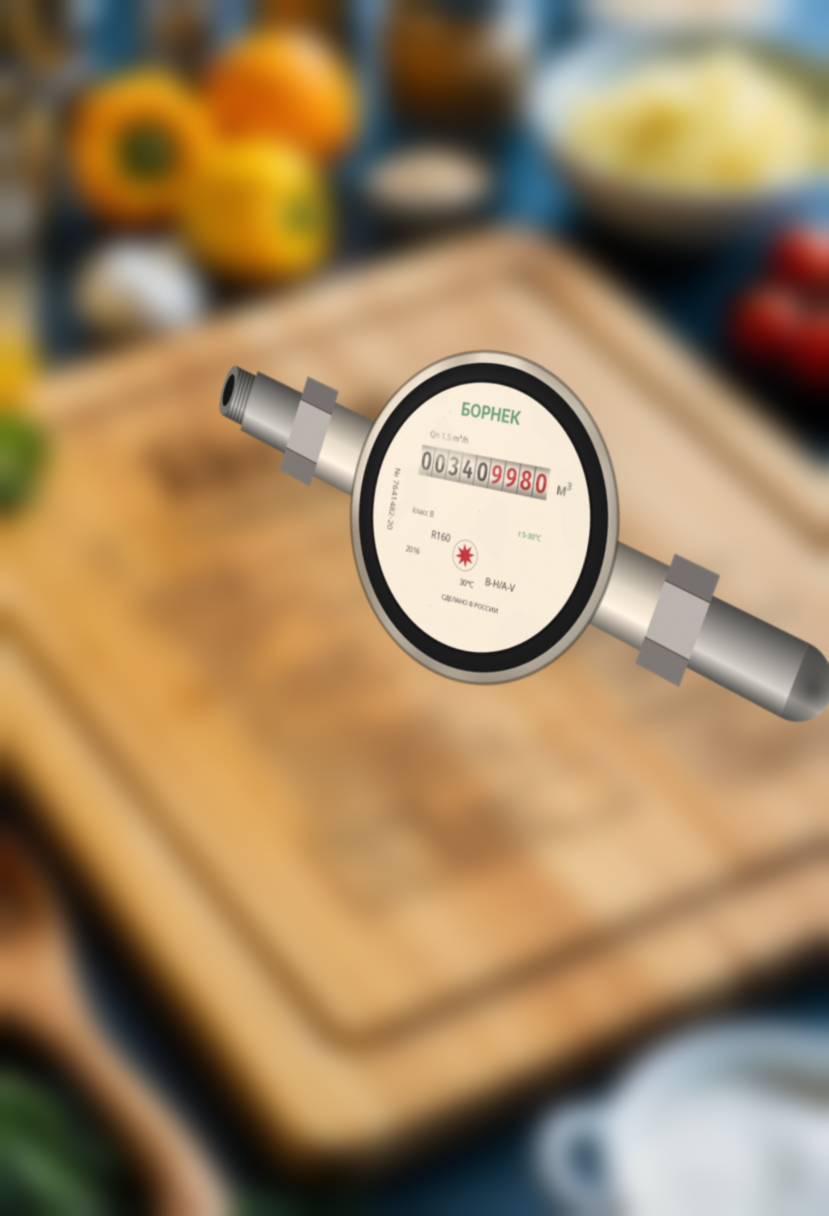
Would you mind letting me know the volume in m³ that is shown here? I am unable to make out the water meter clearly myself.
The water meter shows 340.9980 m³
